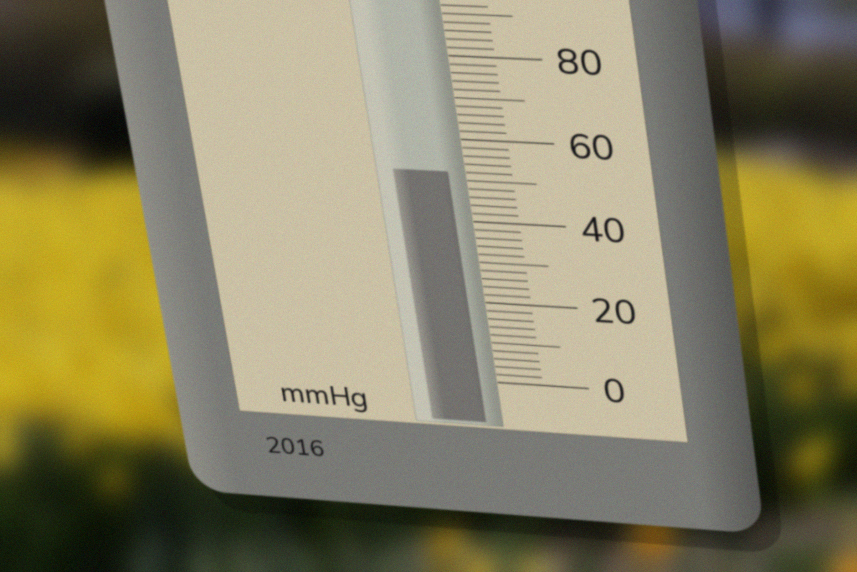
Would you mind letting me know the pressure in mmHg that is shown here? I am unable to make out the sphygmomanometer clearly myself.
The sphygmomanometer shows 52 mmHg
